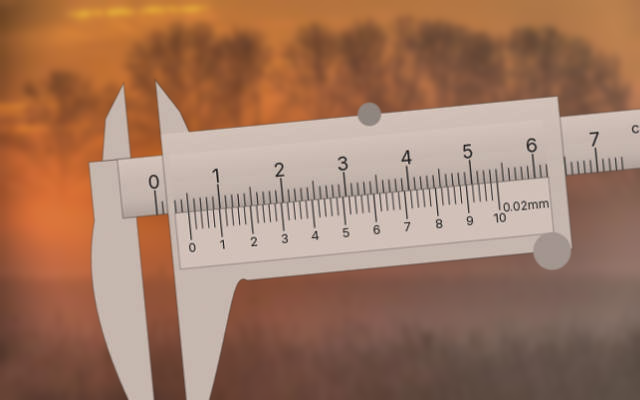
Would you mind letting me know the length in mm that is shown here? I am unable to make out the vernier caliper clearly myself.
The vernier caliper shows 5.0 mm
